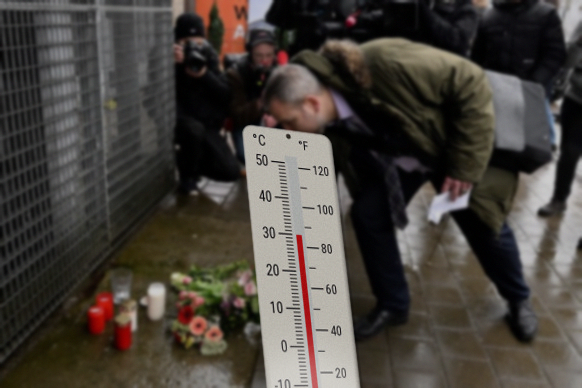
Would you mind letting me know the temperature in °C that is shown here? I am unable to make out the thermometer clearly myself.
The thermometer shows 30 °C
